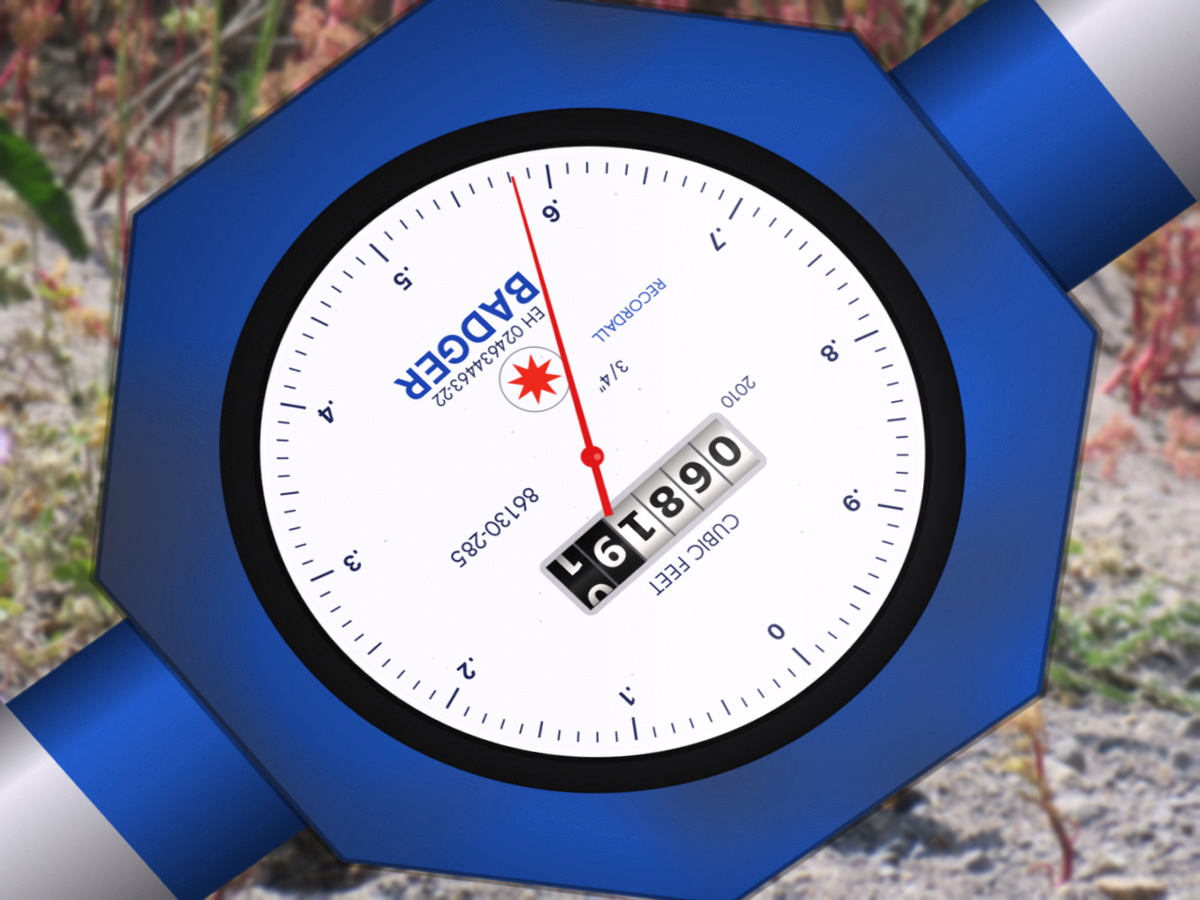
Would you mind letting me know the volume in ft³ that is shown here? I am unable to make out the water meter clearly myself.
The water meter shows 68190.58 ft³
